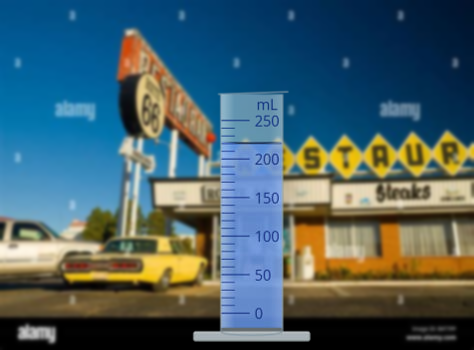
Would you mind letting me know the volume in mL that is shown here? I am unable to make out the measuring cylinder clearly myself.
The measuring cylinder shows 220 mL
